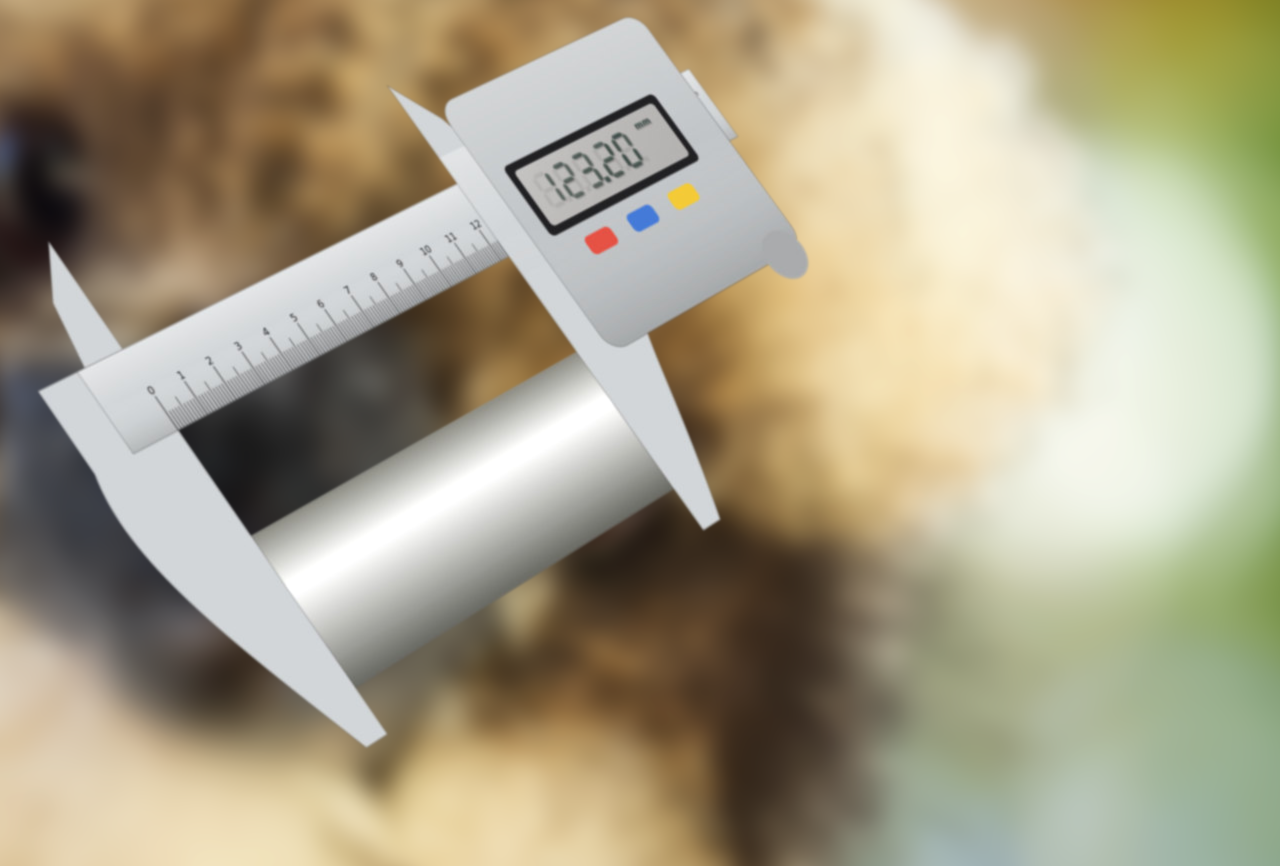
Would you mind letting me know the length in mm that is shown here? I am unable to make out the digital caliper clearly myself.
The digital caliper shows 123.20 mm
